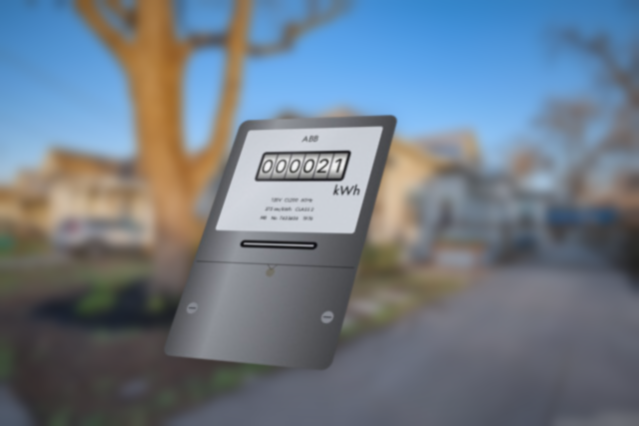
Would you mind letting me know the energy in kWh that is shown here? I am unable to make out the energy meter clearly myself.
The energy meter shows 21 kWh
